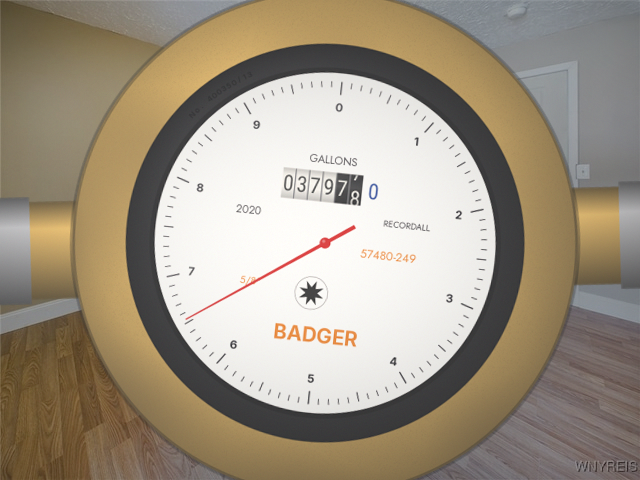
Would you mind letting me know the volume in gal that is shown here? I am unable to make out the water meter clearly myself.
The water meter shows 379776.5 gal
